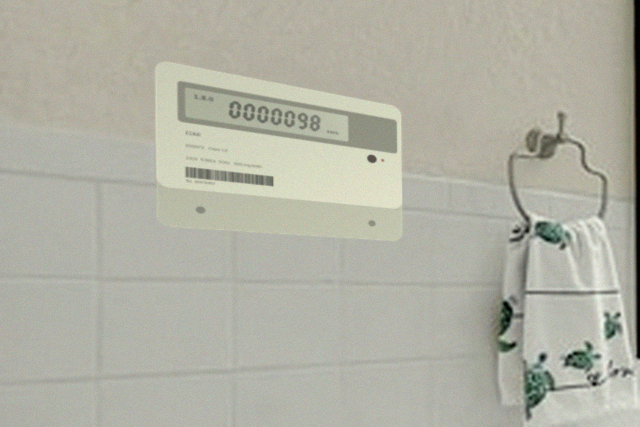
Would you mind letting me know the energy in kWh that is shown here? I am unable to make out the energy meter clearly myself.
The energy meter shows 98 kWh
